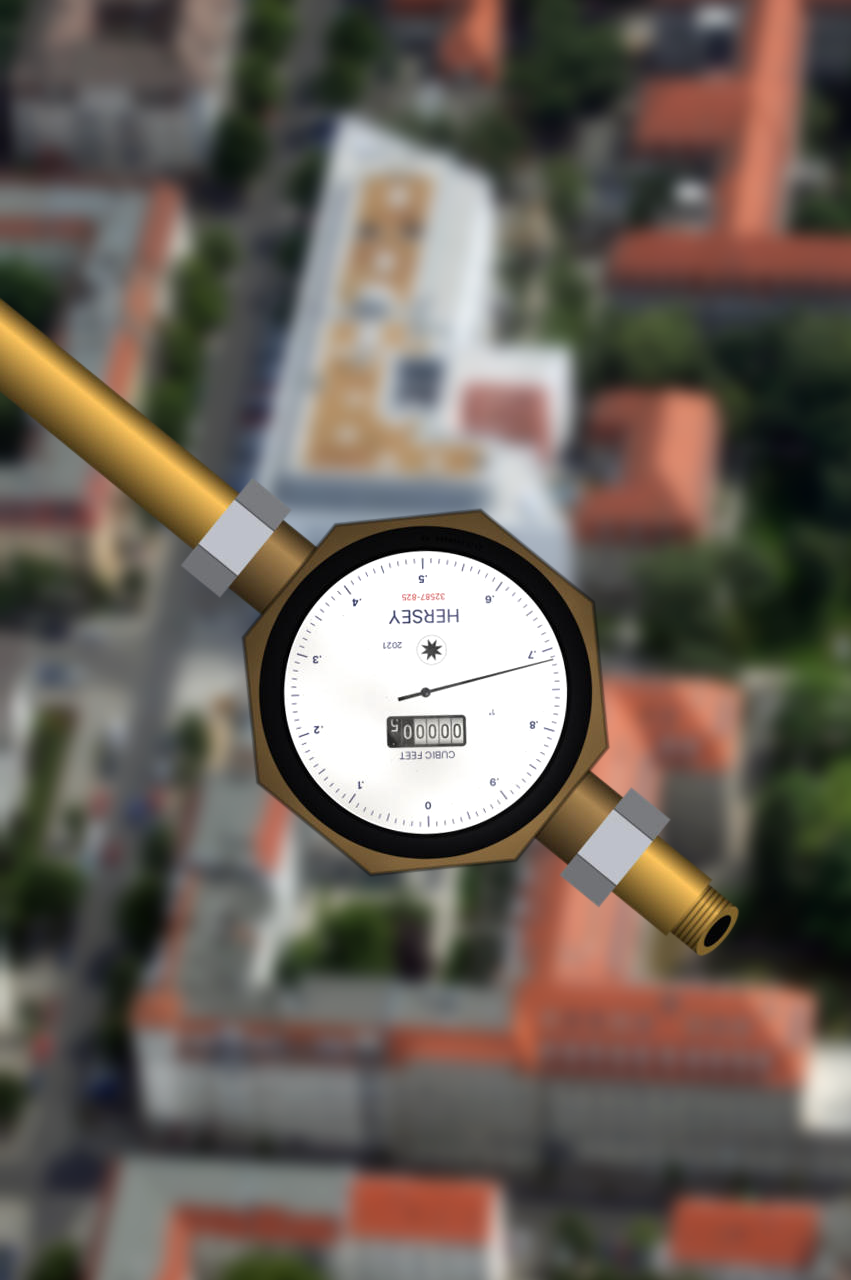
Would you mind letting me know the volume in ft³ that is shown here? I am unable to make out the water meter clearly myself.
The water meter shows 4.71 ft³
